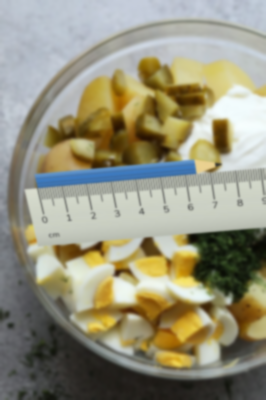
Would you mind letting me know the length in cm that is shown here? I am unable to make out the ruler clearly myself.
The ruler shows 7.5 cm
